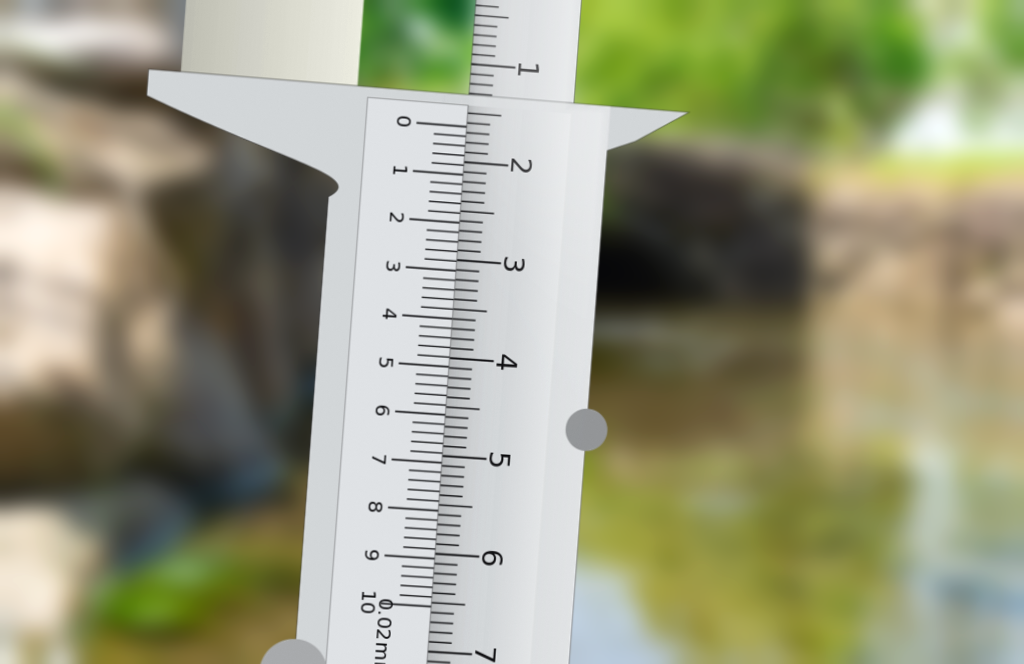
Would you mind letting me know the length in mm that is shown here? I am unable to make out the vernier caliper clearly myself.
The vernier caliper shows 16.4 mm
